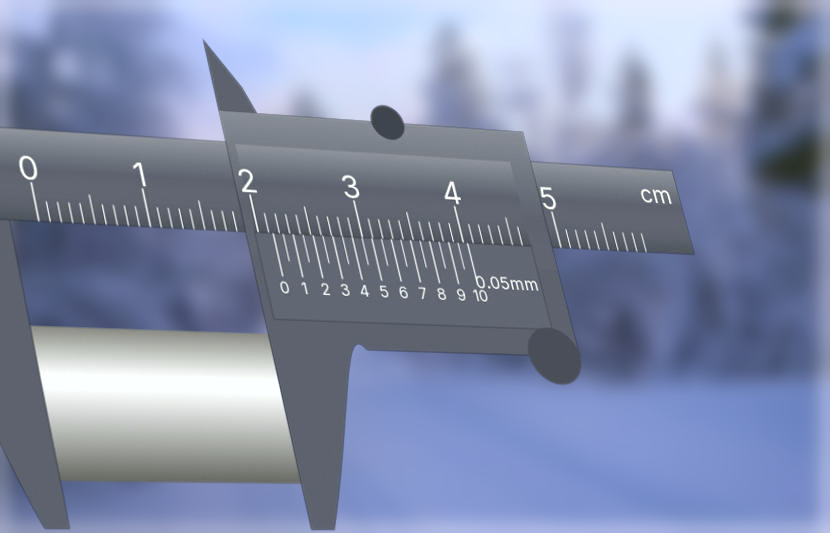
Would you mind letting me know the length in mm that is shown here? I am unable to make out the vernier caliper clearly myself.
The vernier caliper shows 21.4 mm
